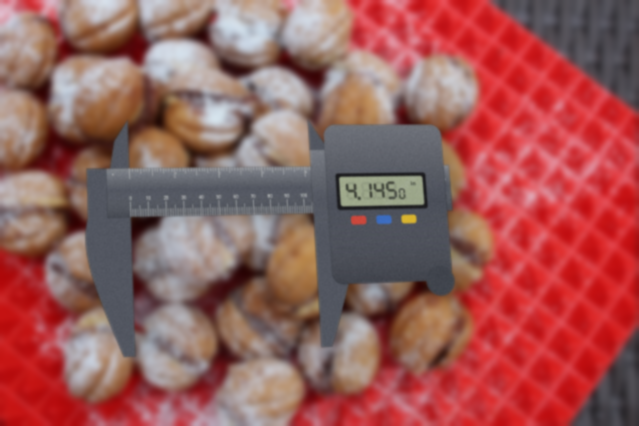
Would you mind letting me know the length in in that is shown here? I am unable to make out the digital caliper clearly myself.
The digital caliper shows 4.1450 in
